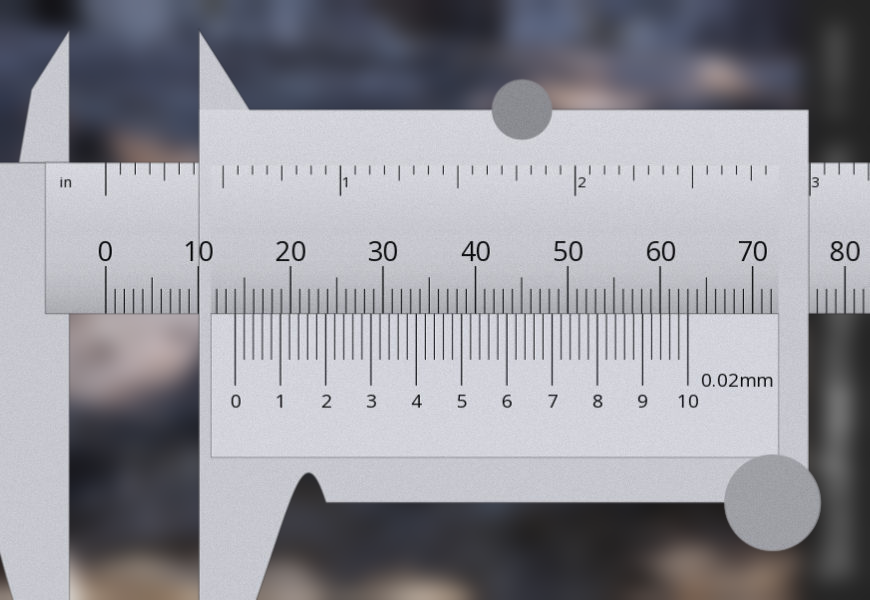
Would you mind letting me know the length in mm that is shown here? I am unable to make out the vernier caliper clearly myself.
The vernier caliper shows 14.0 mm
